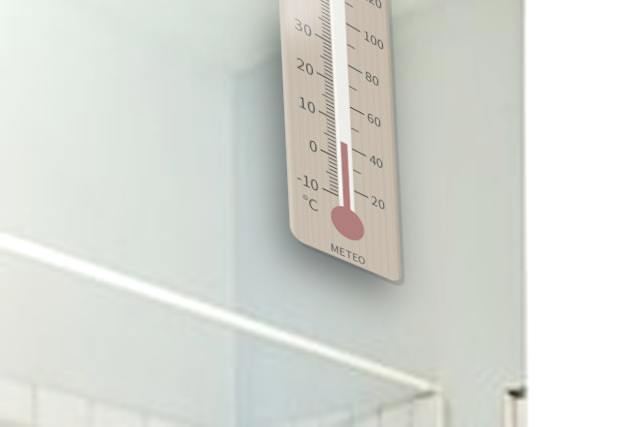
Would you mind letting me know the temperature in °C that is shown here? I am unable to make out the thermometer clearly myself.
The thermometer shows 5 °C
